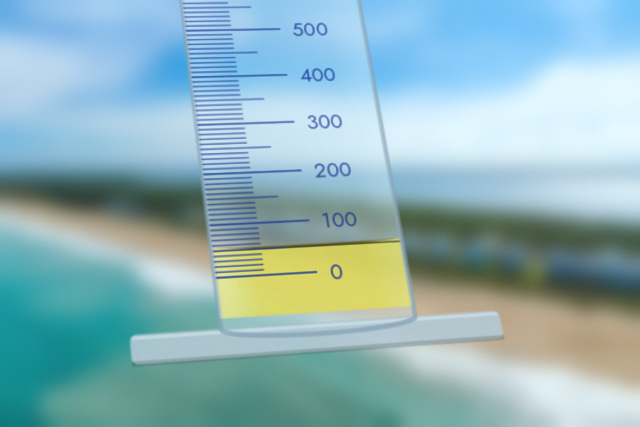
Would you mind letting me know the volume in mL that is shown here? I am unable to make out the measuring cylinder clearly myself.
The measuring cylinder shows 50 mL
